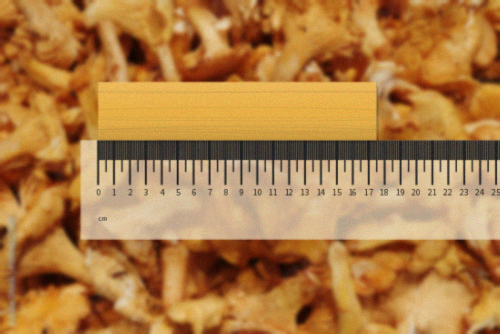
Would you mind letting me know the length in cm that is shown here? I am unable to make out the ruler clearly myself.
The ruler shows 17.5 cm
